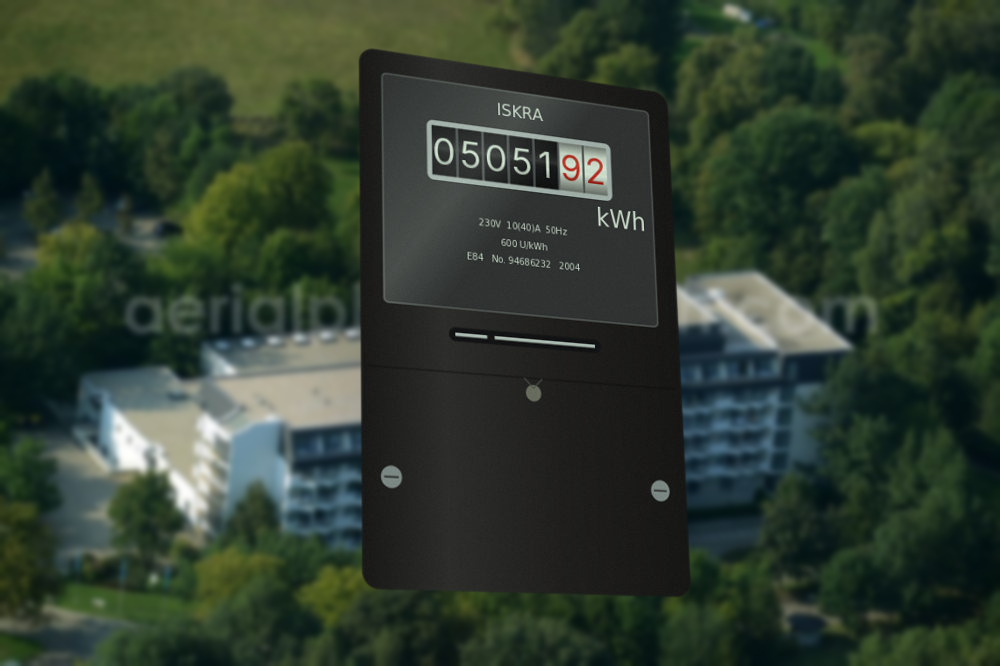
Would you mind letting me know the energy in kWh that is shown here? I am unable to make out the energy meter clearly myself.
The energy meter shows 5051.92 kWh
